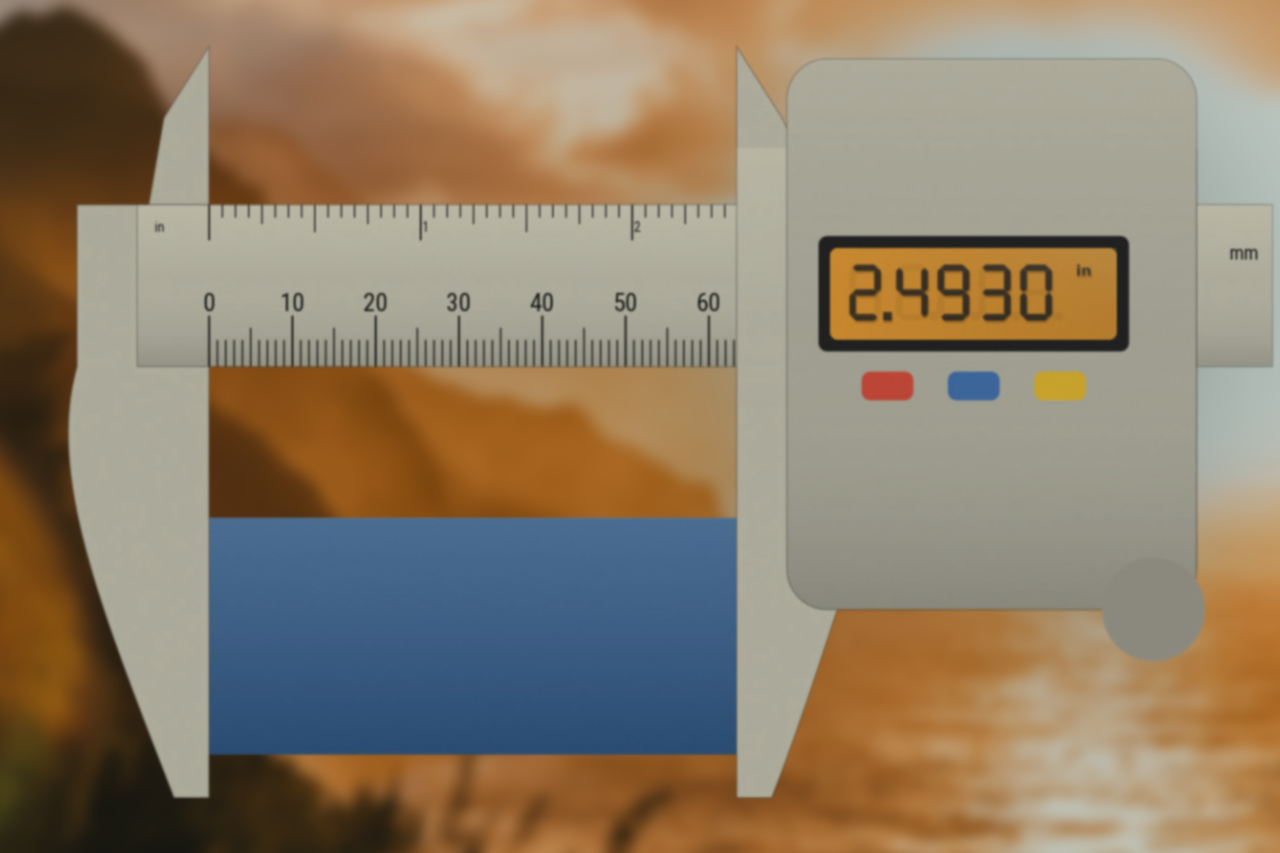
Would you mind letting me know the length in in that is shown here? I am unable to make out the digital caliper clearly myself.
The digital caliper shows 2.4930 in
